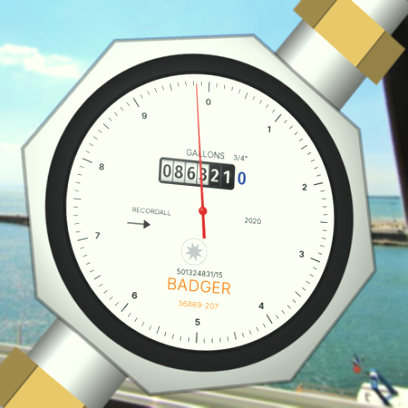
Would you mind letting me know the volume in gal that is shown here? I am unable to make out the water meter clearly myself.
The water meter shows 863209.8 gal
